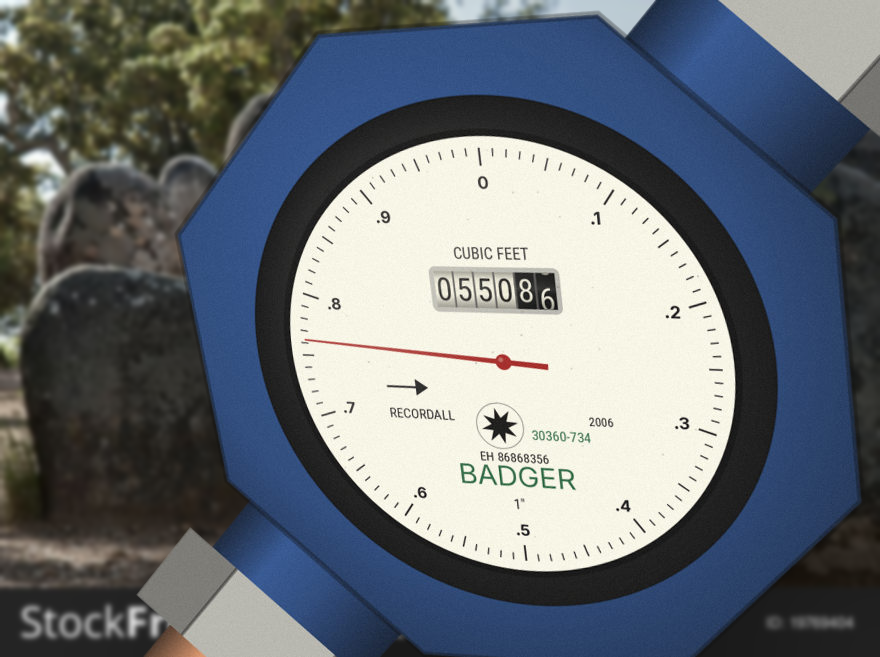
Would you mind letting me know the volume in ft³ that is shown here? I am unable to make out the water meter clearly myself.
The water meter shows 55085.76 ft³
